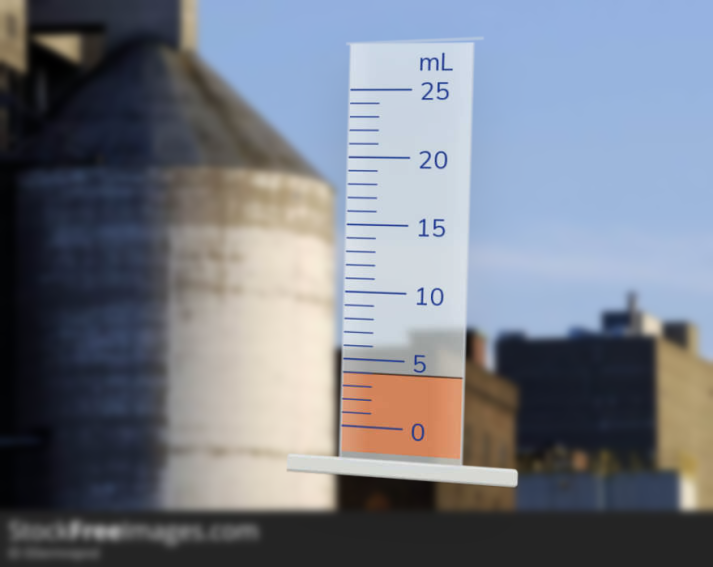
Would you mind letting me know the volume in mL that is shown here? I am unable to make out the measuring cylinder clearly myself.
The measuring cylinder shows 4 mL
